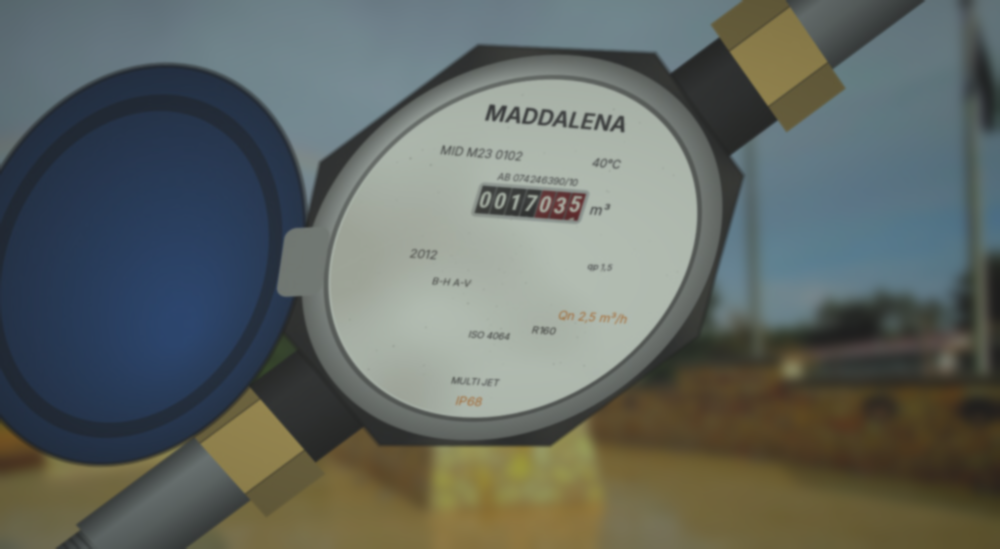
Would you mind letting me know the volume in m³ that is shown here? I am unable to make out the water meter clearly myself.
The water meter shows 17.035 m³
